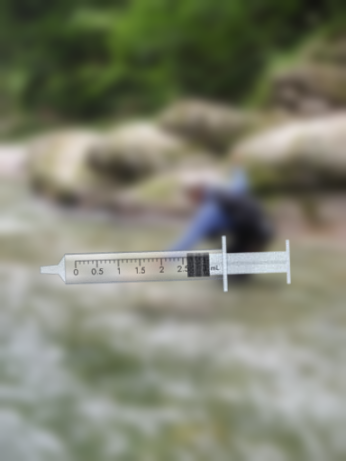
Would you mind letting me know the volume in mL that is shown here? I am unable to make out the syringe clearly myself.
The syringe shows 2.6 mL
